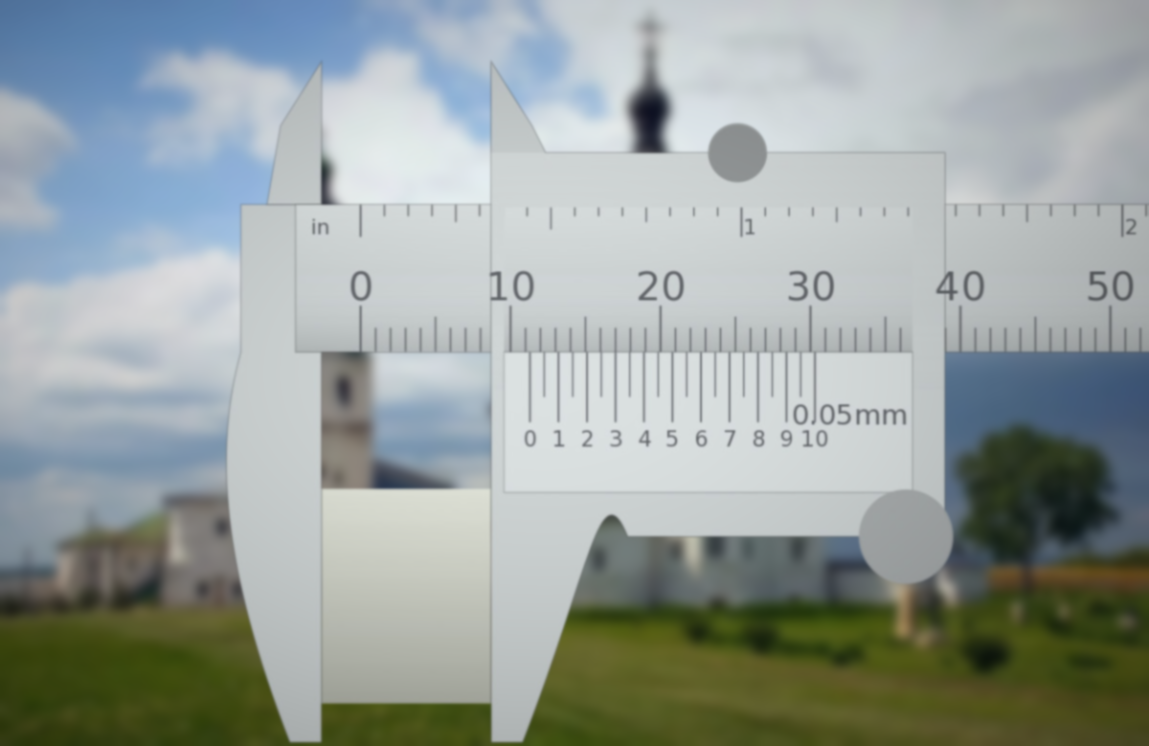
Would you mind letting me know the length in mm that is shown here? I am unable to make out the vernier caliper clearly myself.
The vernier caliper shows 11.3 mm
